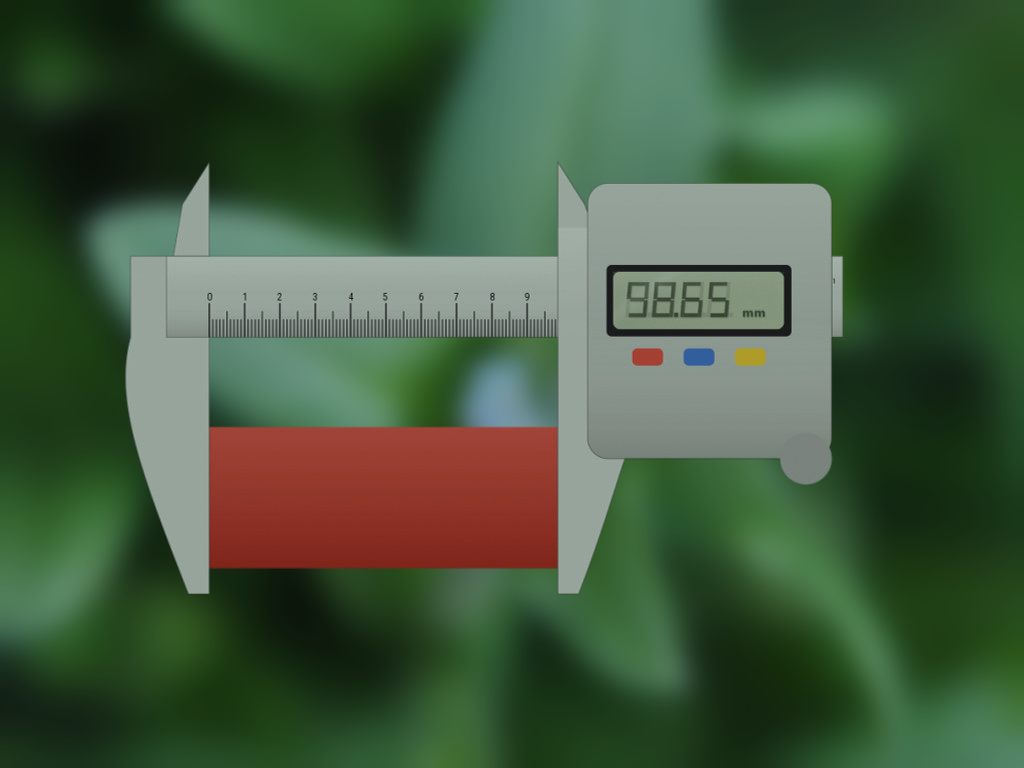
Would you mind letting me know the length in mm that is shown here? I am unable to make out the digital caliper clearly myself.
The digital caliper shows 98.65 mm
